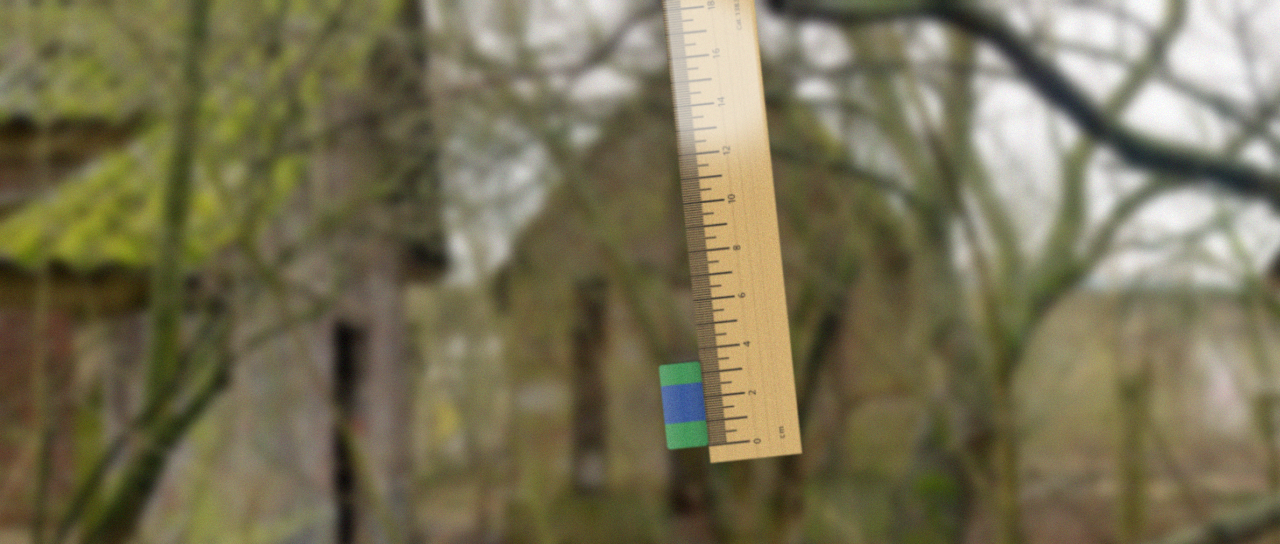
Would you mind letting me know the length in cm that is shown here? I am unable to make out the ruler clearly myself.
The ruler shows 3.5 cm
